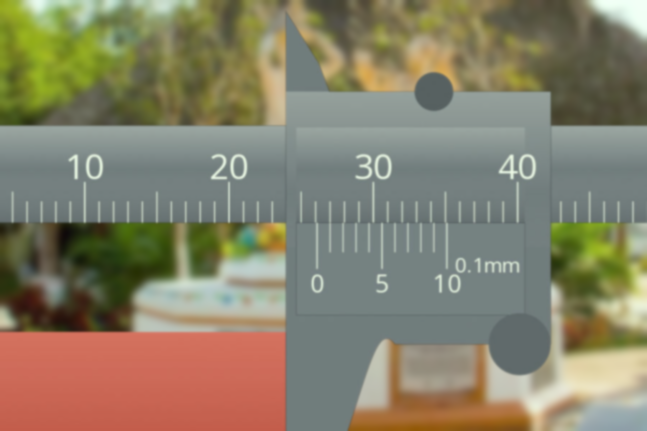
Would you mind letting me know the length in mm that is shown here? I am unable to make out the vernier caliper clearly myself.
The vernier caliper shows 26.1 mm
